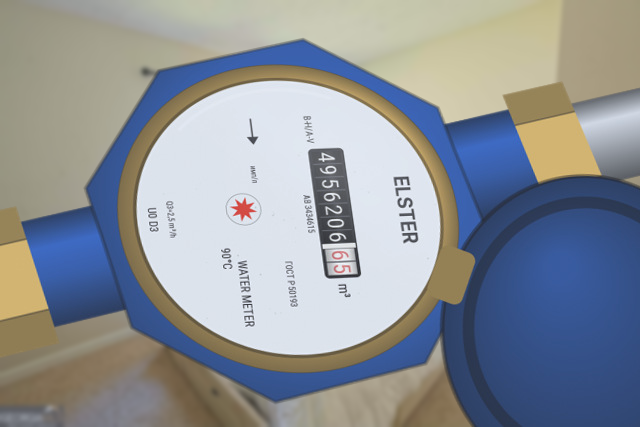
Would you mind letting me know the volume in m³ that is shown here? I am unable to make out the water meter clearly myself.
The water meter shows 4956206.65 m³
